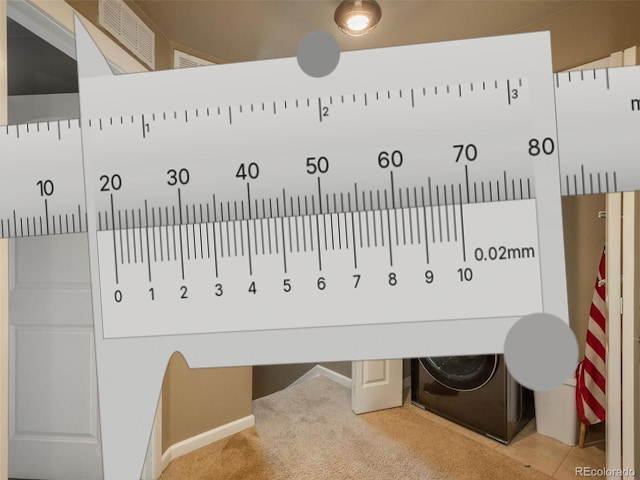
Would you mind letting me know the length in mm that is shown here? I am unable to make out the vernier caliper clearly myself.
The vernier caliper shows 20.0 mm
